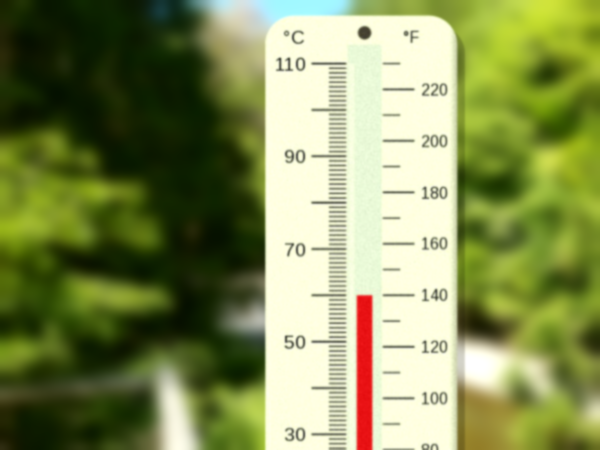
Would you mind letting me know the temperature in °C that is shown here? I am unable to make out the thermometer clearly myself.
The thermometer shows 60 °C
